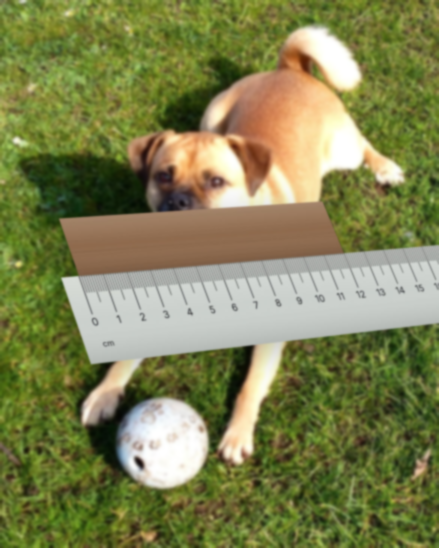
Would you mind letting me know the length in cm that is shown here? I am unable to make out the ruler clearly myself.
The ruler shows 12 cm
